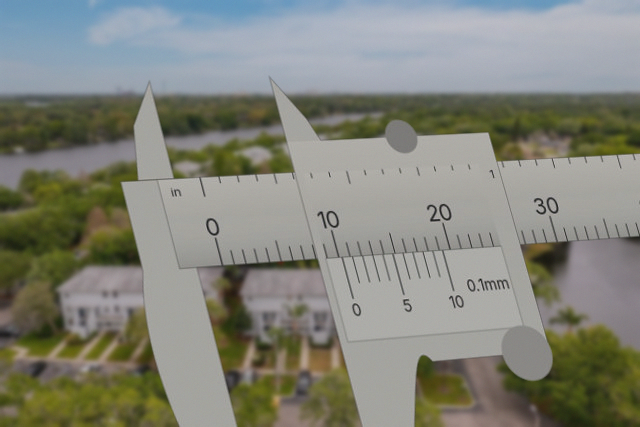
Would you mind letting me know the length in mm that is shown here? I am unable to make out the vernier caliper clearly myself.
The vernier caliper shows 10.3 mm
